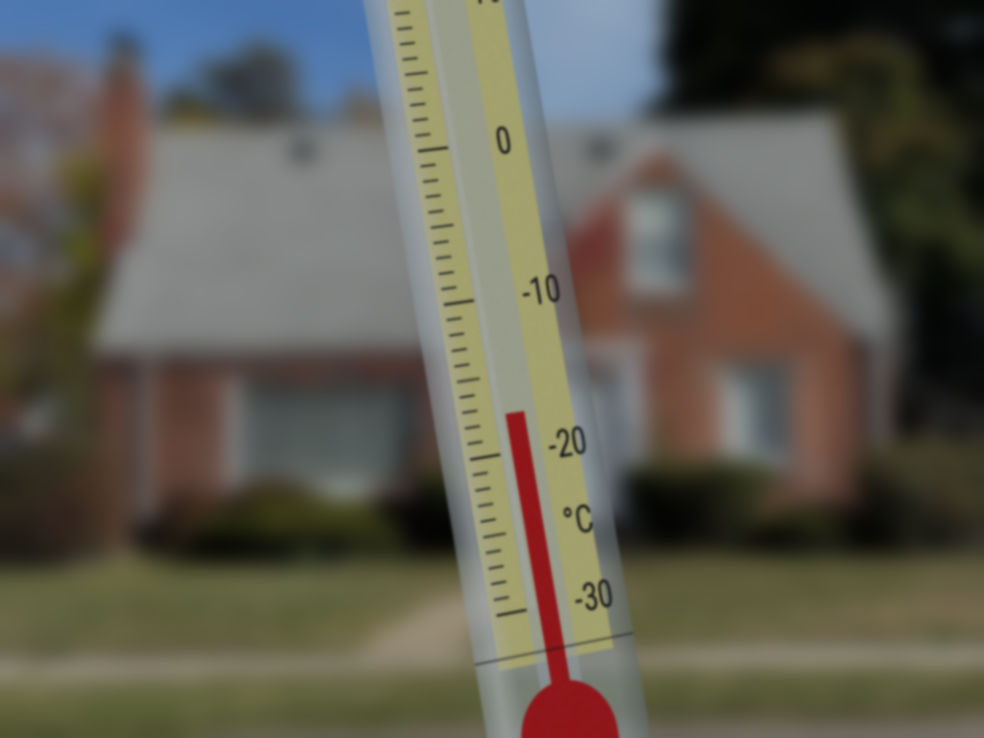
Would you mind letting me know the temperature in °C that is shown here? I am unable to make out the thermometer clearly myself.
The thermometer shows -17.5 °C
